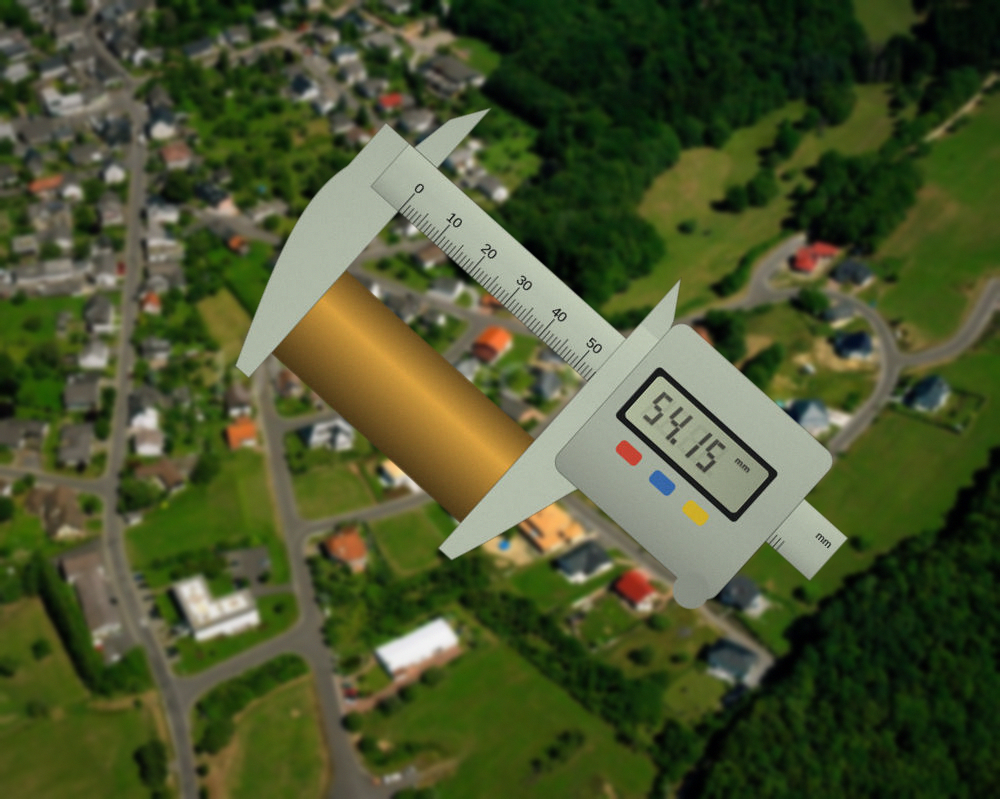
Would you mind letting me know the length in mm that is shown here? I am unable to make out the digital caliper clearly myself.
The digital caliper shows 54.15 mm
